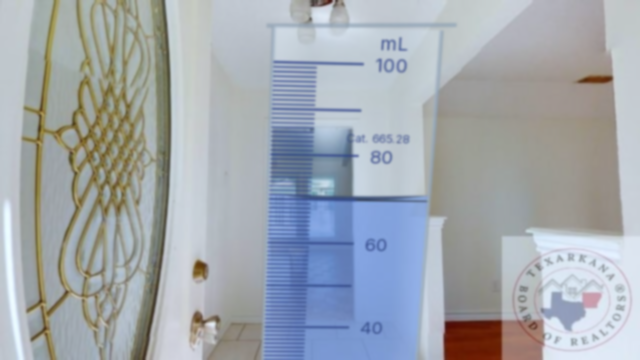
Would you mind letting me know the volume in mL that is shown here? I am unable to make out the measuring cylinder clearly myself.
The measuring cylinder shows 70 mL
